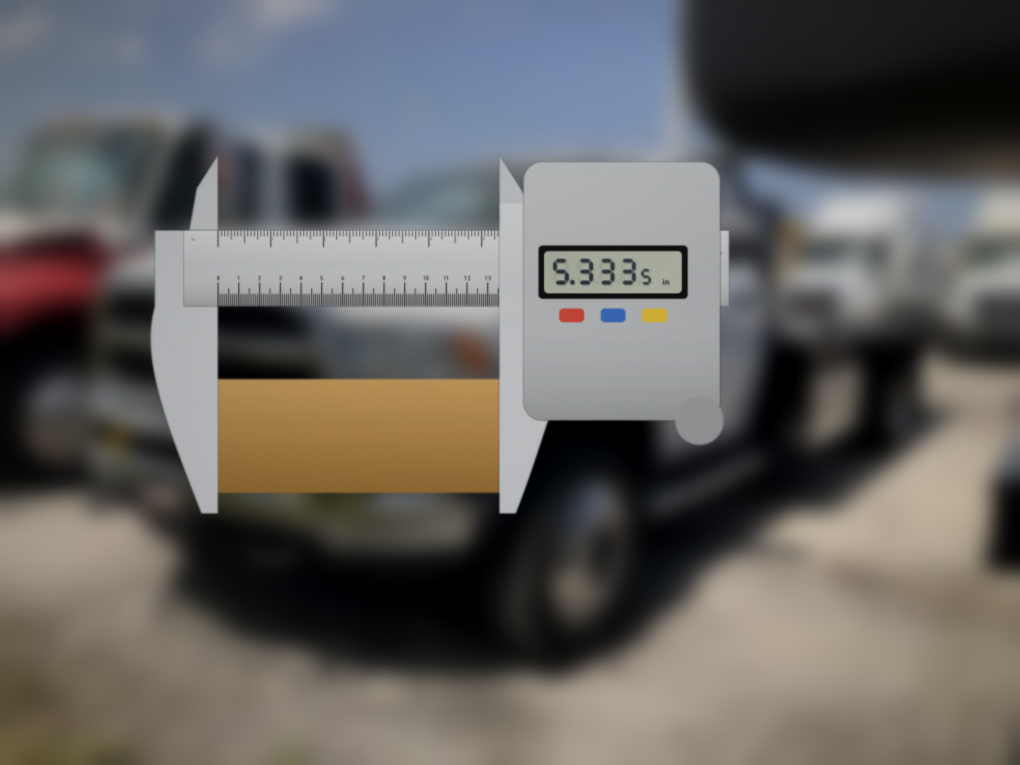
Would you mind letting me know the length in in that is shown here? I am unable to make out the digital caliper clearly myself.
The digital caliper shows 5.3335 in
